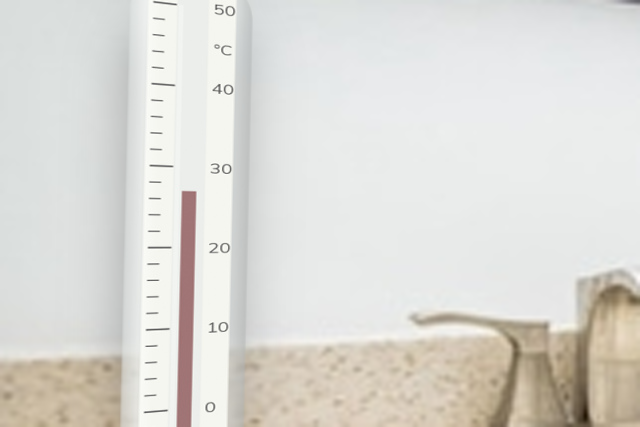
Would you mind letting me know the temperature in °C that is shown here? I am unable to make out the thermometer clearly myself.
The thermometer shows 27 °C
